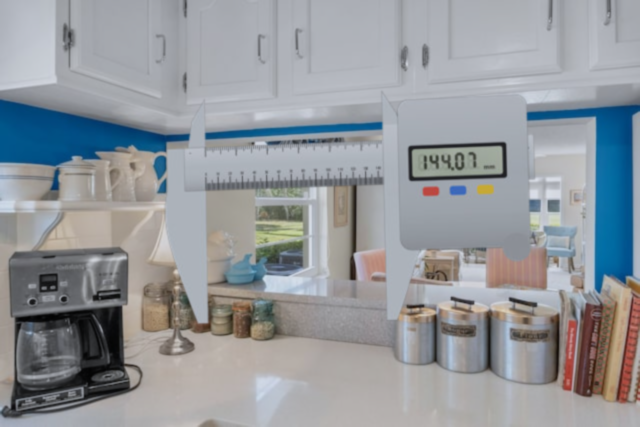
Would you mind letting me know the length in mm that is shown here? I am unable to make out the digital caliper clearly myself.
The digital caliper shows 144.07 mm
